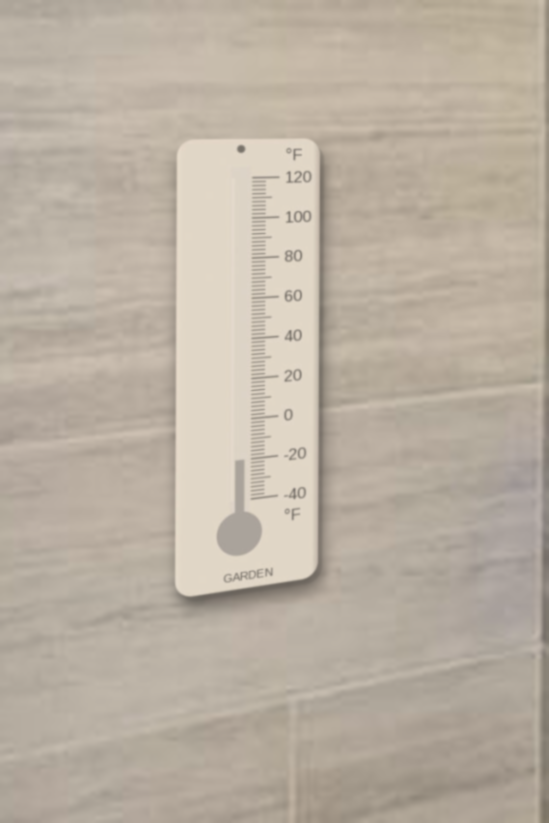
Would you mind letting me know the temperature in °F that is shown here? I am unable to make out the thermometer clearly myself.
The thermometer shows -20 °F
